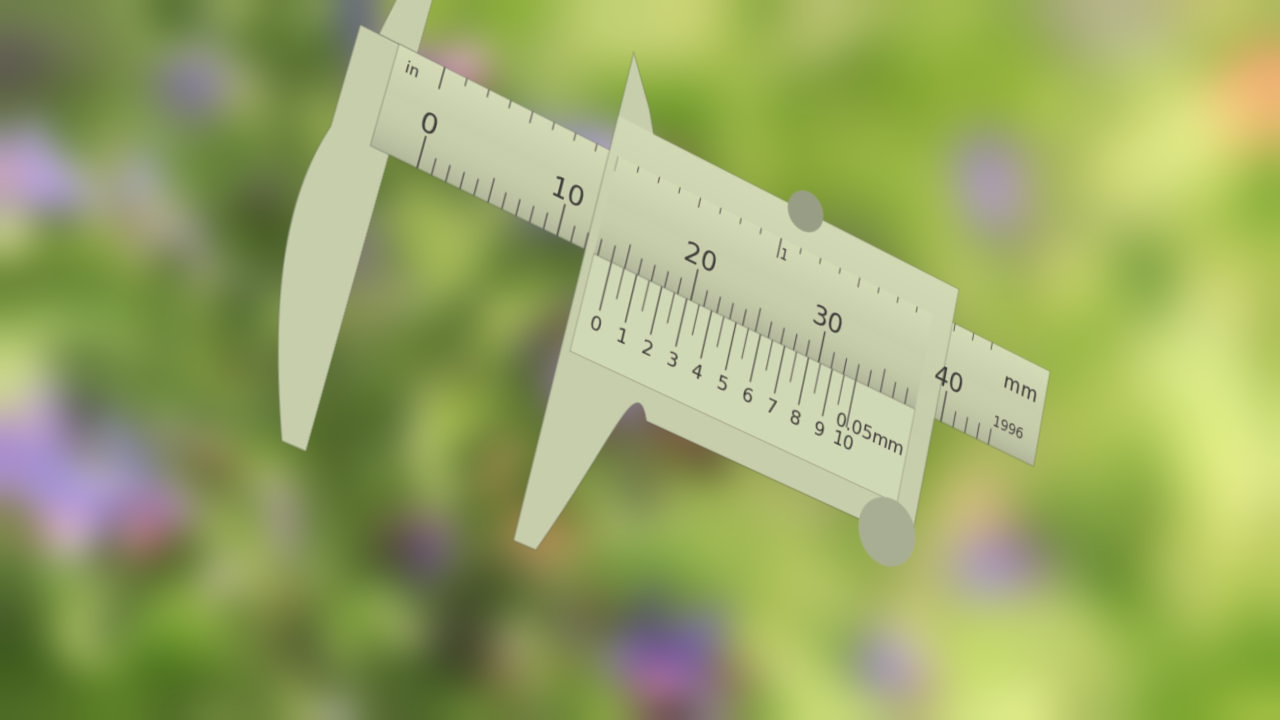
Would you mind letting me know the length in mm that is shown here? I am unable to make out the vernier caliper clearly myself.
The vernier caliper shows 14.0 mm
